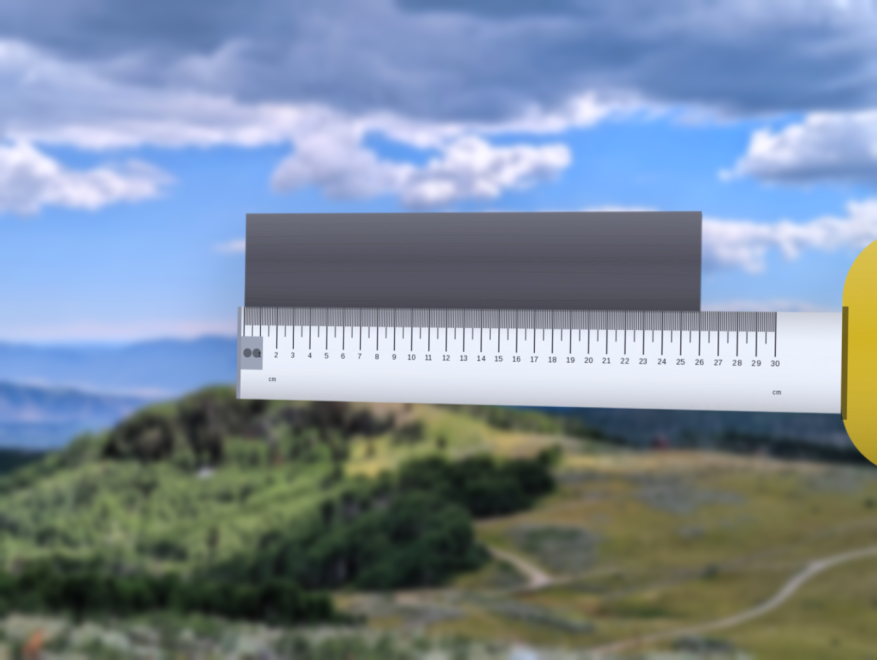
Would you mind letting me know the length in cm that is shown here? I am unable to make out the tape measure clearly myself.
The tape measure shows 26 cm
